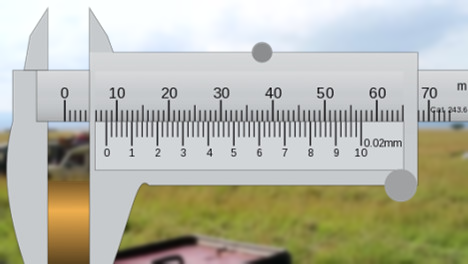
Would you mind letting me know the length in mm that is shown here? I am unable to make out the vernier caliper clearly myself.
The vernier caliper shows 8.0 mm
